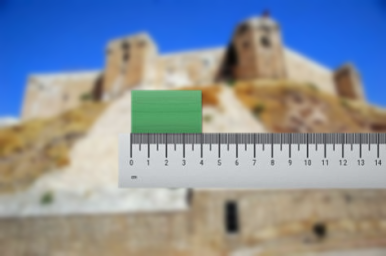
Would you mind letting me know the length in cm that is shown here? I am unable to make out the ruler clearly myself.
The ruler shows 4 cm
